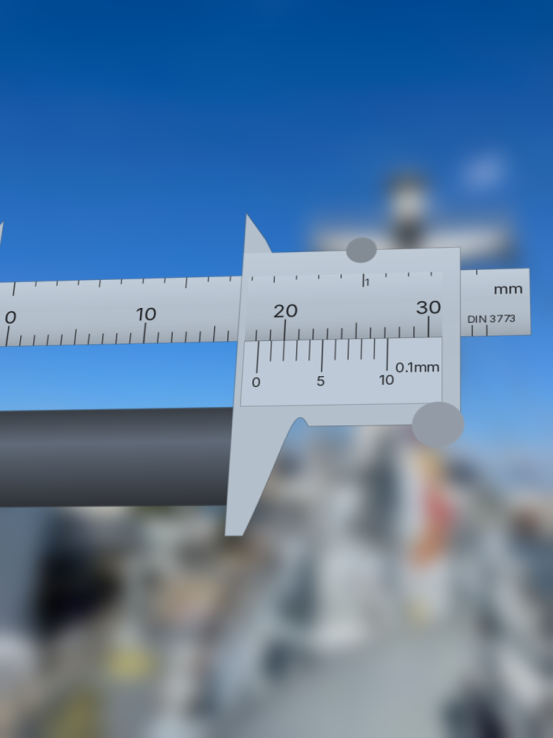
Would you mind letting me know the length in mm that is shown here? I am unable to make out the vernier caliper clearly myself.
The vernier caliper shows 18.2 mm
